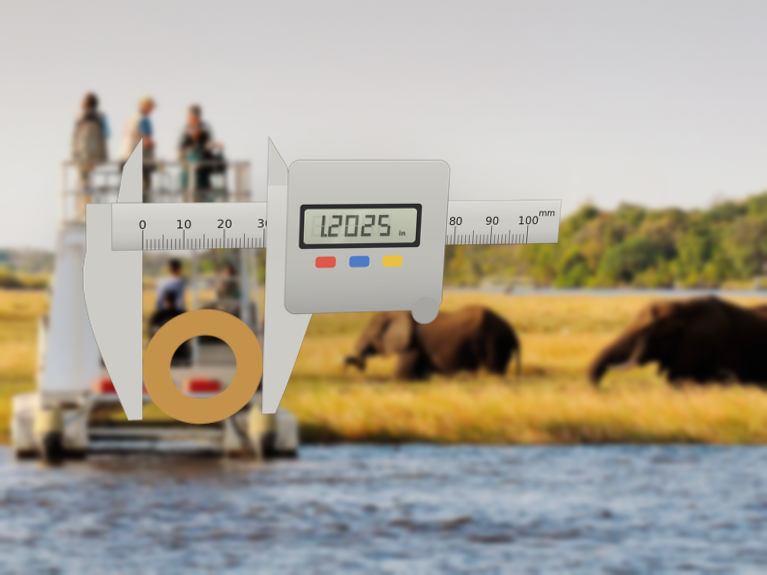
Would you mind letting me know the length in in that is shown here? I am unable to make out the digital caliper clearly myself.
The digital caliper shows 1.2025 in
